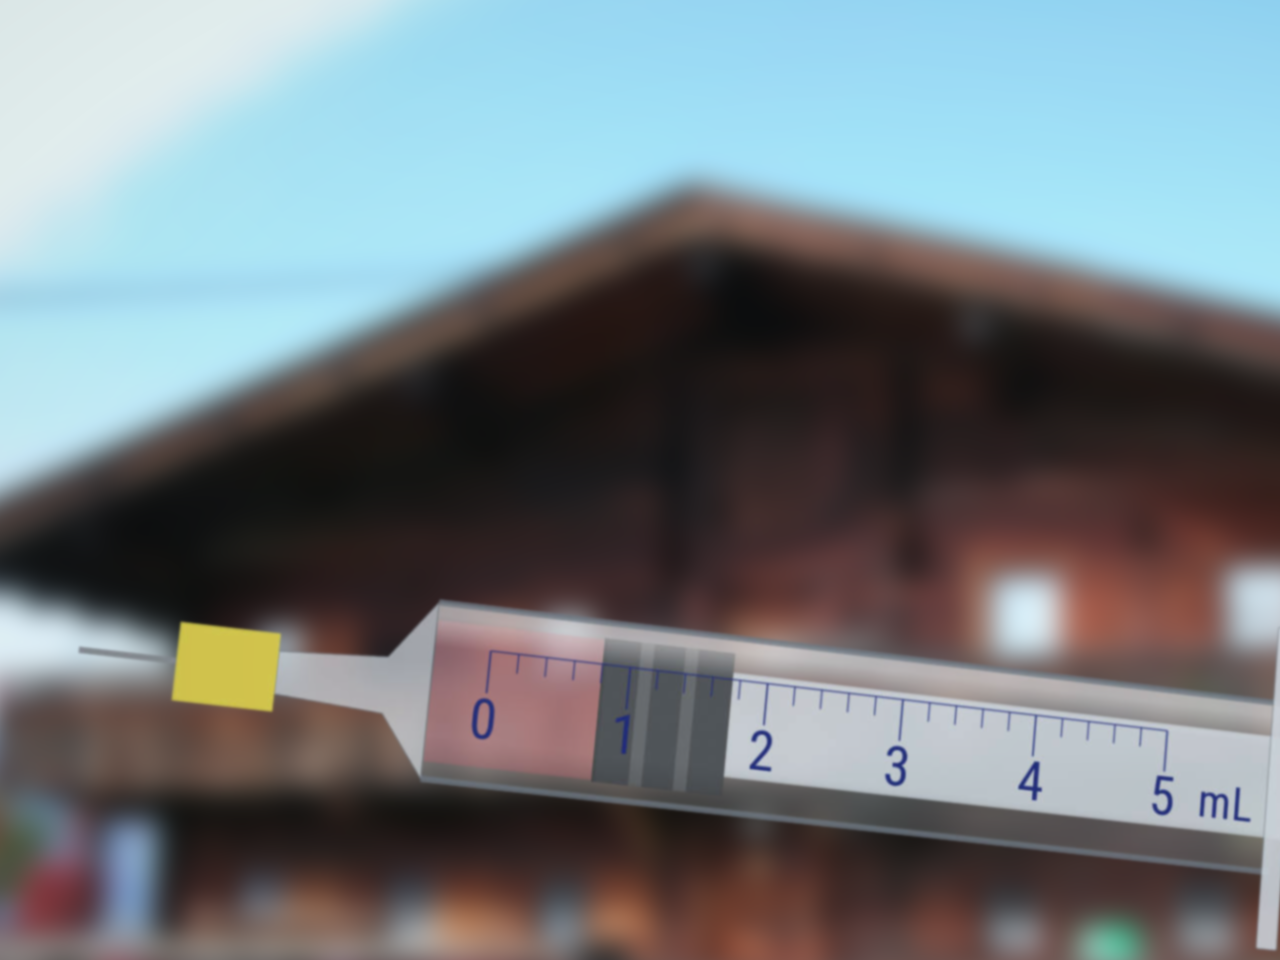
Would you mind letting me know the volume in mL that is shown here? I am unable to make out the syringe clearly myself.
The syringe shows 0.8 mL
